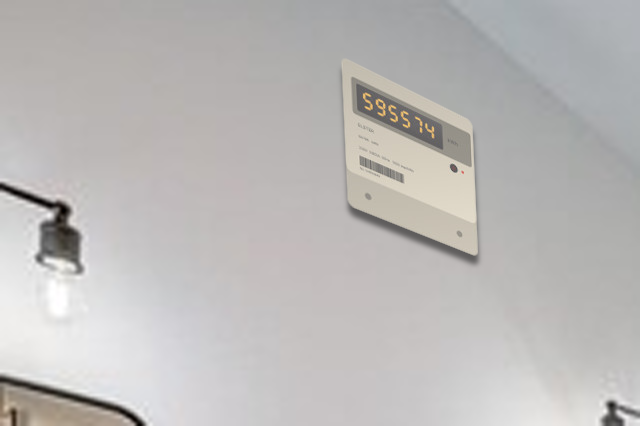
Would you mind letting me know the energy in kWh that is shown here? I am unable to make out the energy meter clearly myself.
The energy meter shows 595574 kWh
